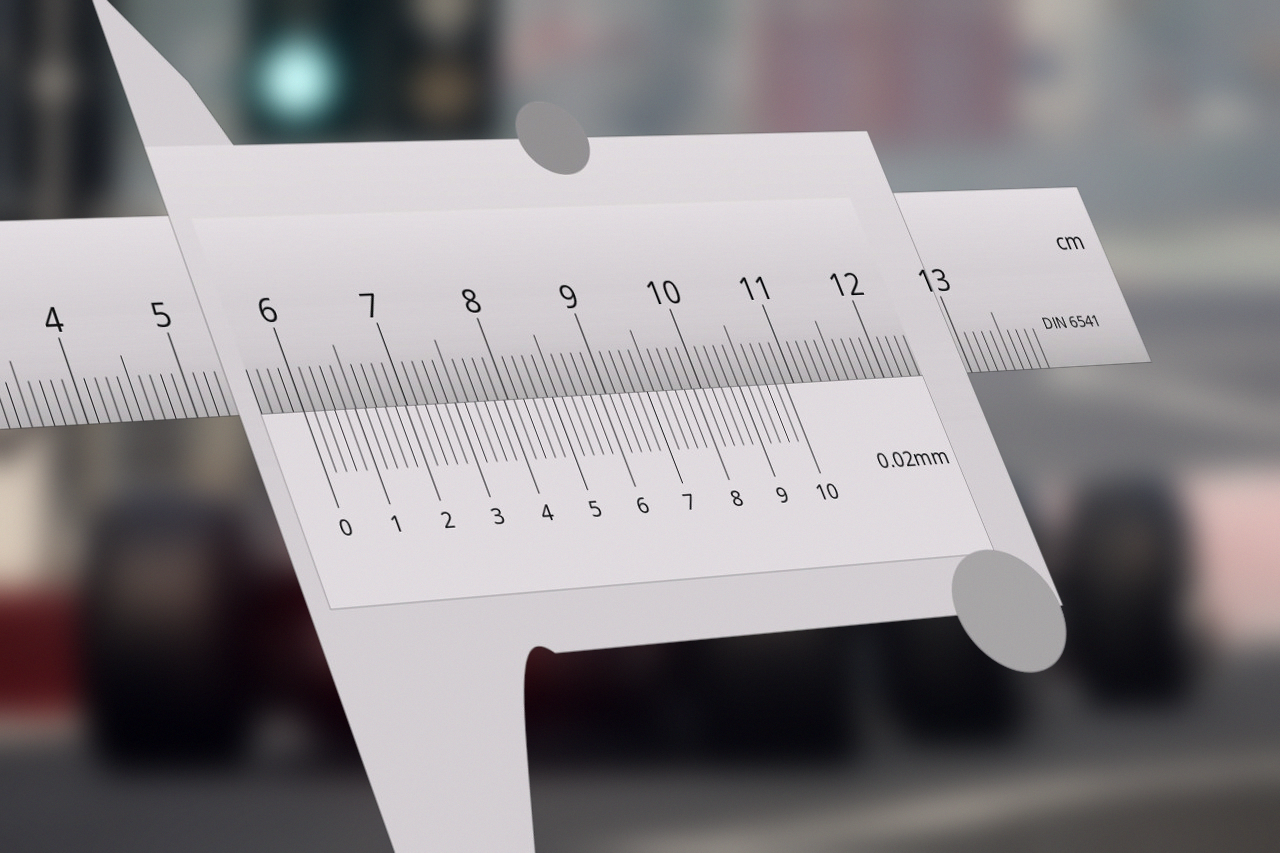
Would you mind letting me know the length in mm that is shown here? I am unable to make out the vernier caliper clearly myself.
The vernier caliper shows 60.0 mm
